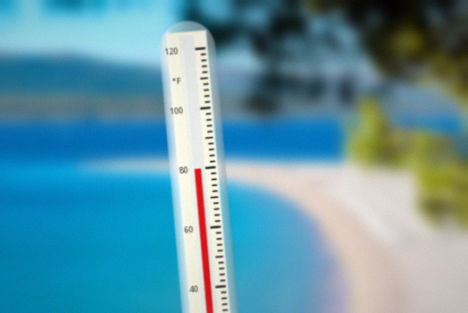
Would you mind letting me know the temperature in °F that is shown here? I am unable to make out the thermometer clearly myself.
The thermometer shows 80 °F
